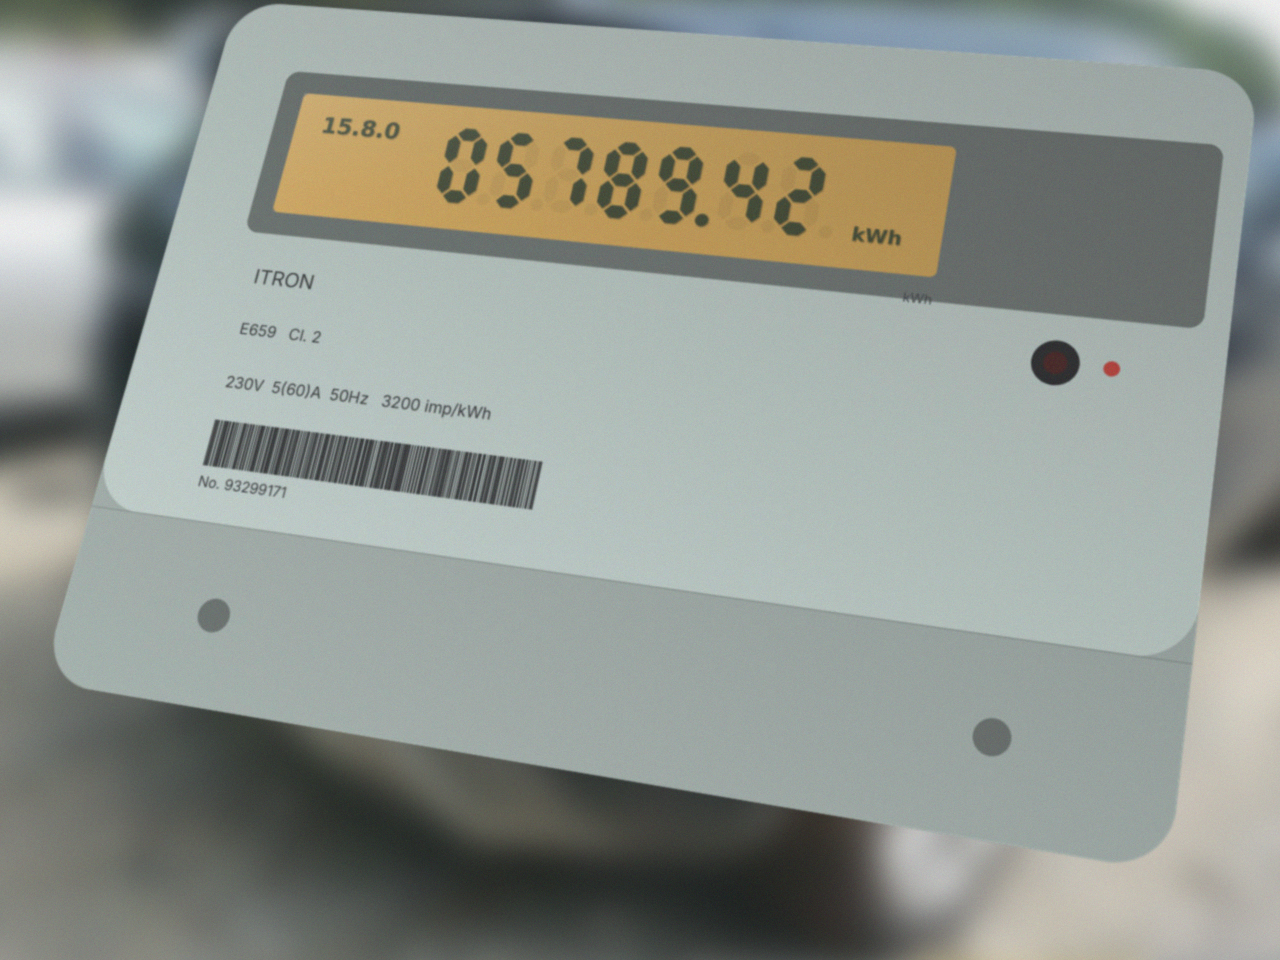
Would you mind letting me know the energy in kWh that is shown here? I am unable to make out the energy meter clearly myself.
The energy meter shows 5789.42 kWh
